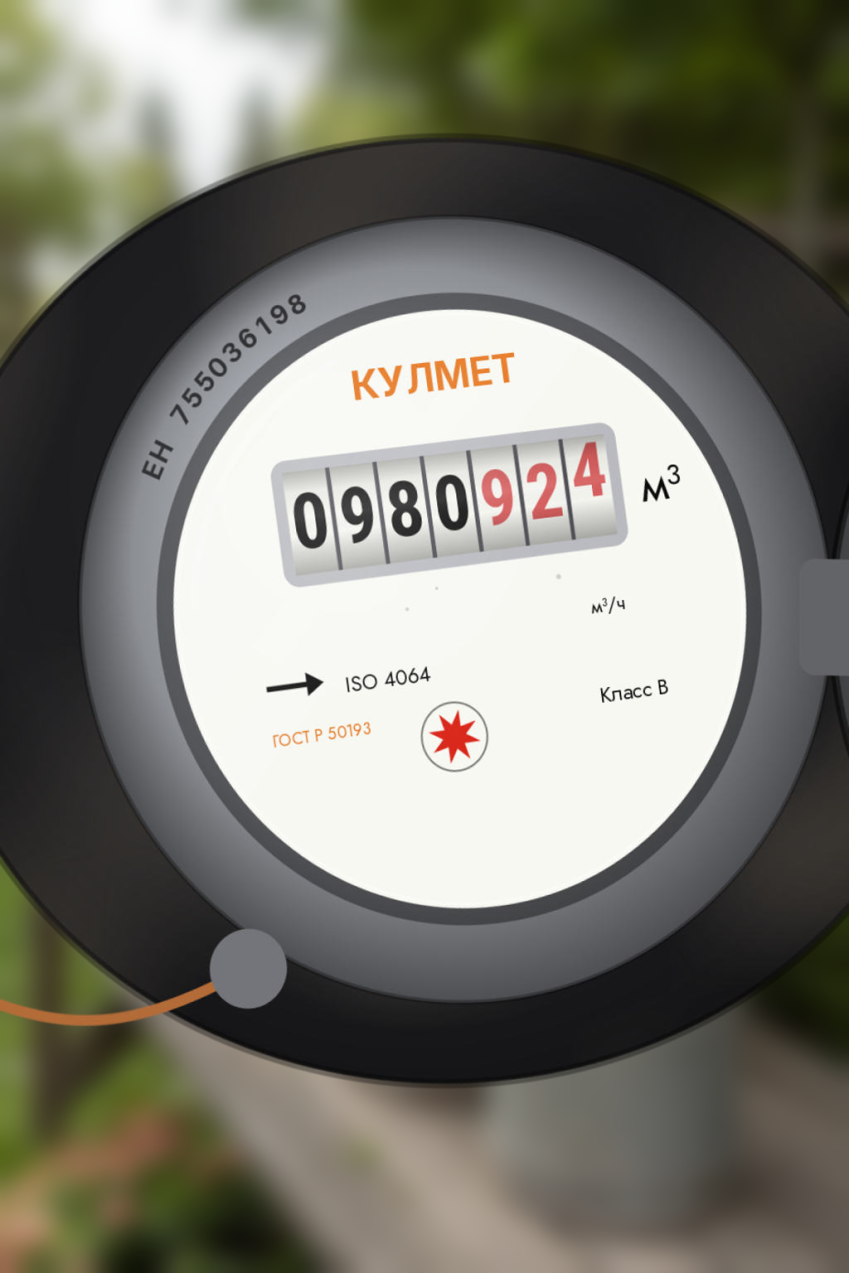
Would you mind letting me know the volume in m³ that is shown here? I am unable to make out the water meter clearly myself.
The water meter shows 980.924 m³
